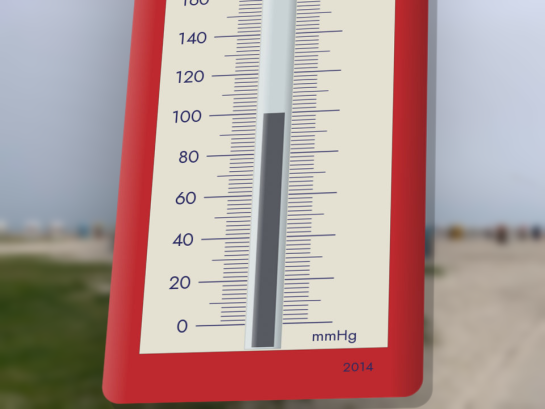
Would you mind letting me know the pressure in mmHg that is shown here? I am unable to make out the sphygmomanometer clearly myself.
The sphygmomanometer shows 100 mmHg
